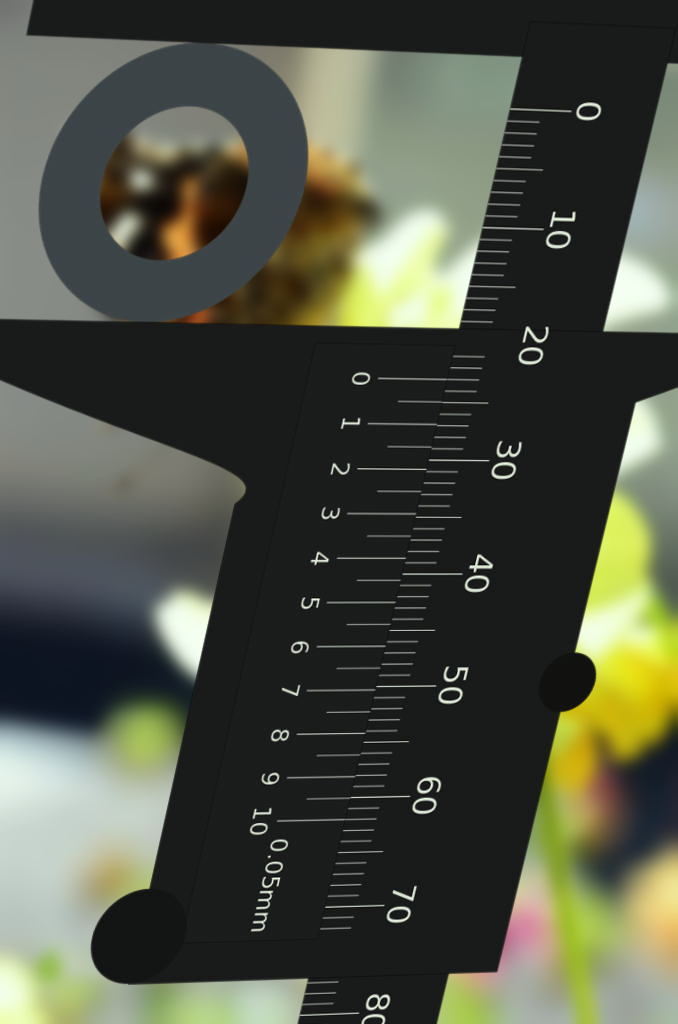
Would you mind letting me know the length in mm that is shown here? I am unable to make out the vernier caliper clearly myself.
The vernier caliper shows 23.0 mm
